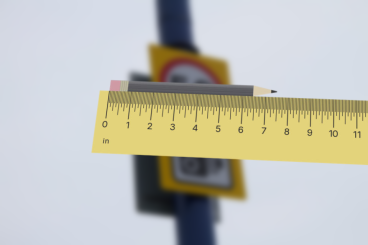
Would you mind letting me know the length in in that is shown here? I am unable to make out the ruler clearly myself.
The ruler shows 7.5 in
